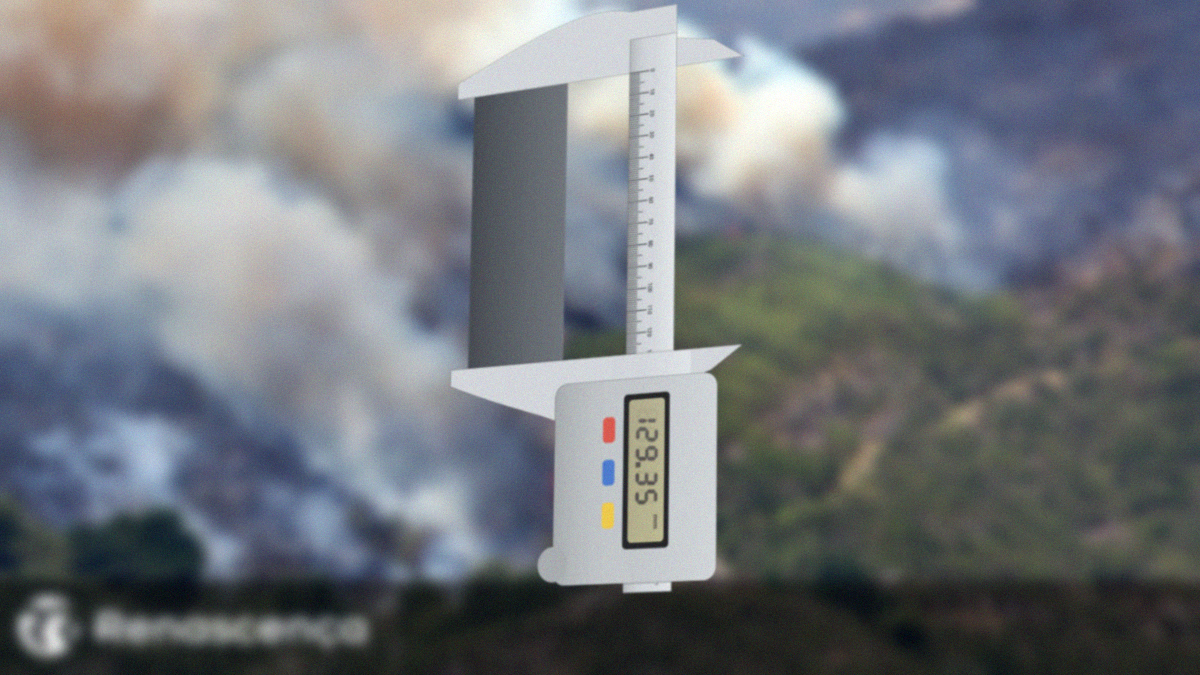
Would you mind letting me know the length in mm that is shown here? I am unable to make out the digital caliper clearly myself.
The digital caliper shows 129.35 mm
